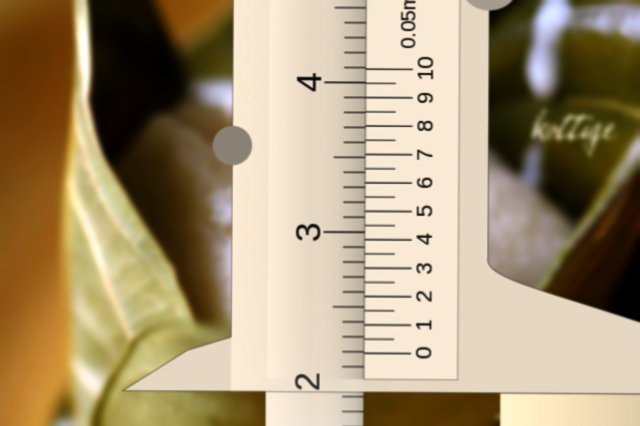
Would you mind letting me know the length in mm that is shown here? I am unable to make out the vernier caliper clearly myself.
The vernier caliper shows 21.9 mm
